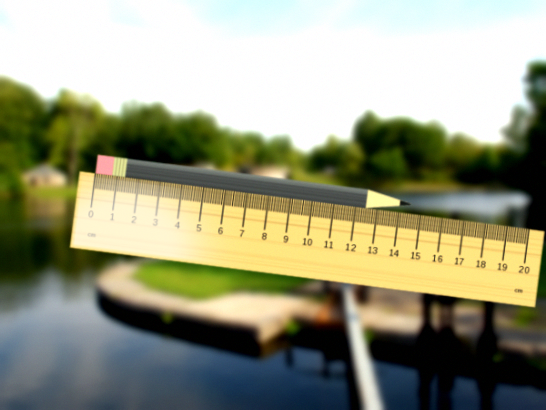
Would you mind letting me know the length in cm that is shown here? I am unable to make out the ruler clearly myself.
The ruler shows 14.5 cm
